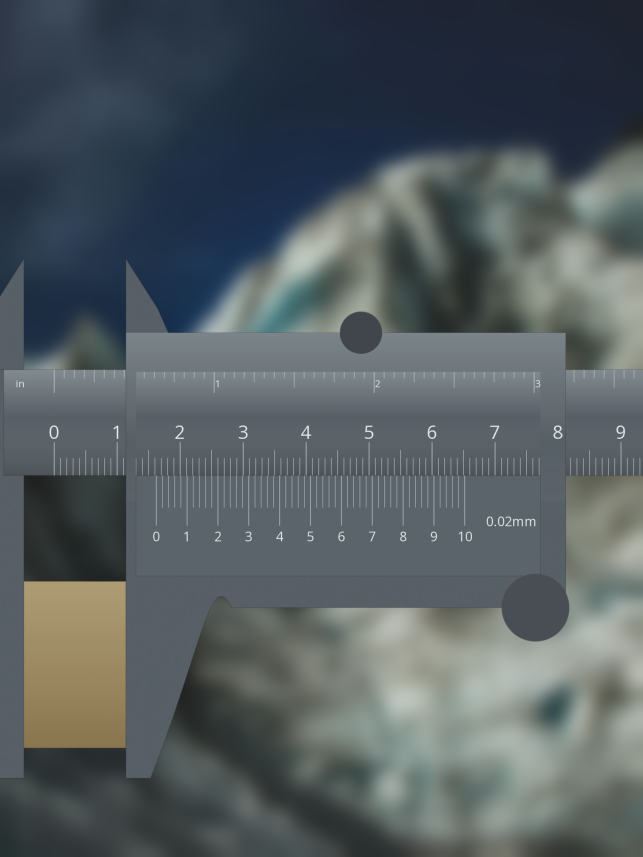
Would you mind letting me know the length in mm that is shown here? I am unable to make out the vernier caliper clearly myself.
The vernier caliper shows 16.2 mm
